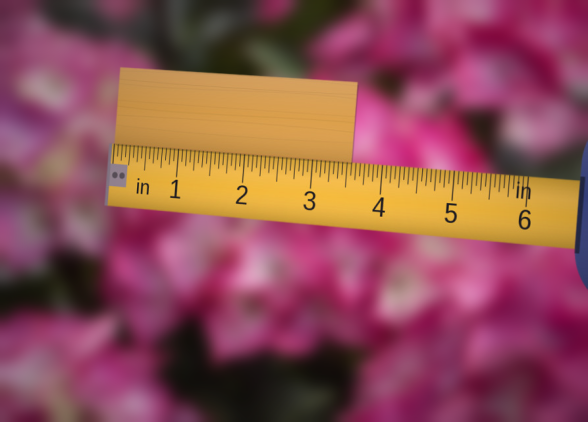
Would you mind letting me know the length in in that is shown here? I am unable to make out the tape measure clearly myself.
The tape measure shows 3.5625 in
